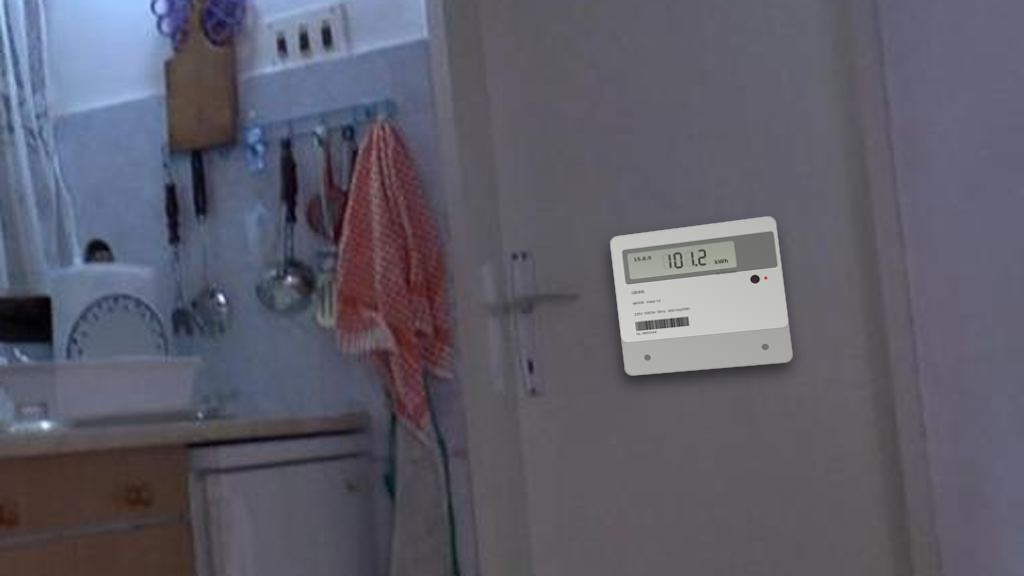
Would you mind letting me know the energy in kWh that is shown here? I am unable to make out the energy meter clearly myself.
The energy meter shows 101.2 kWh
